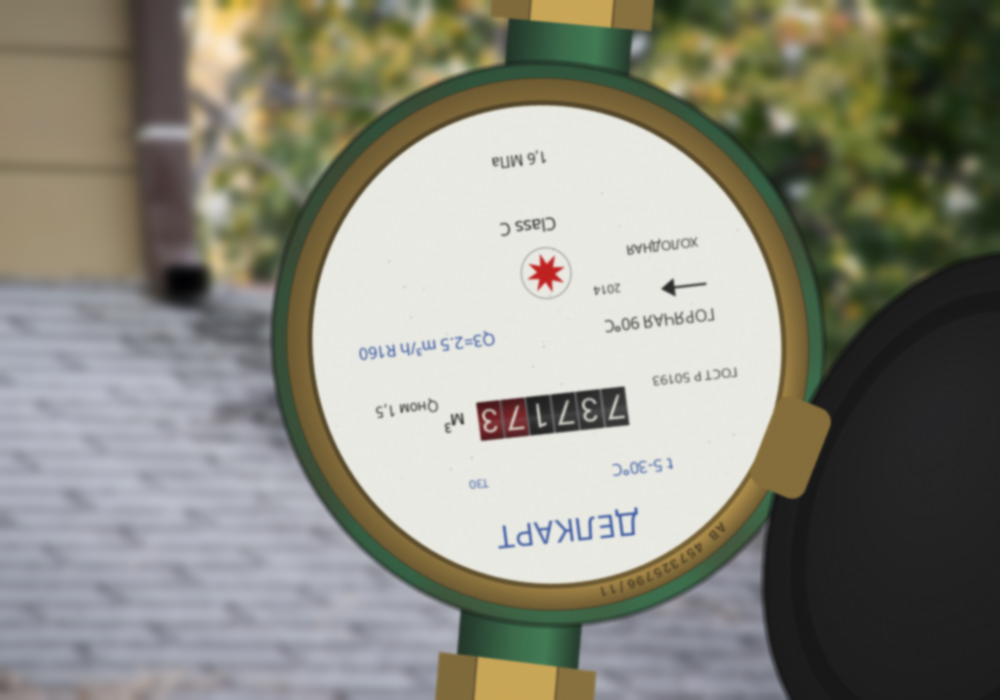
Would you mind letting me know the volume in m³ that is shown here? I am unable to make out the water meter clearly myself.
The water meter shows 7371.73 m³
